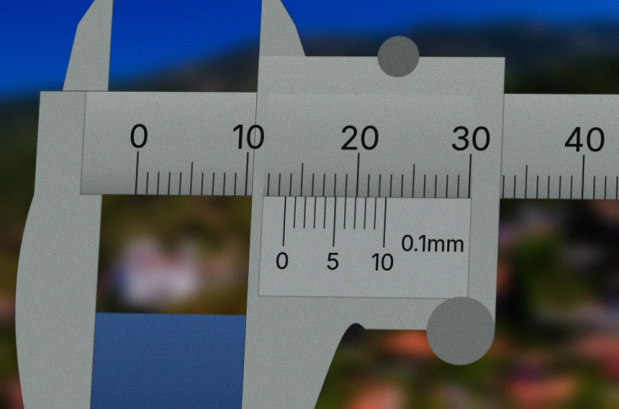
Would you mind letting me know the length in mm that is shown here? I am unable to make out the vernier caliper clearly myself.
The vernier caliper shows 13.6 mm
